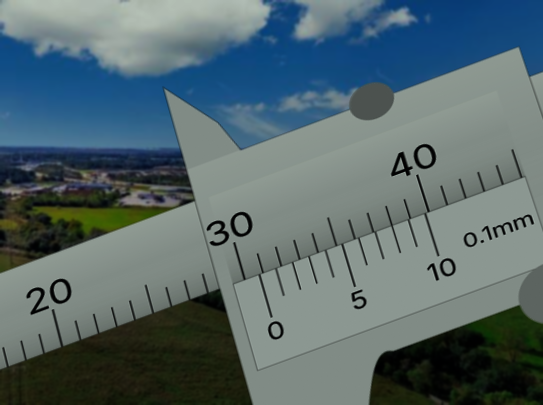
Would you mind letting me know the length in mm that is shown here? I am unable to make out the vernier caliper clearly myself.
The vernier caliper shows 30.8 mm
